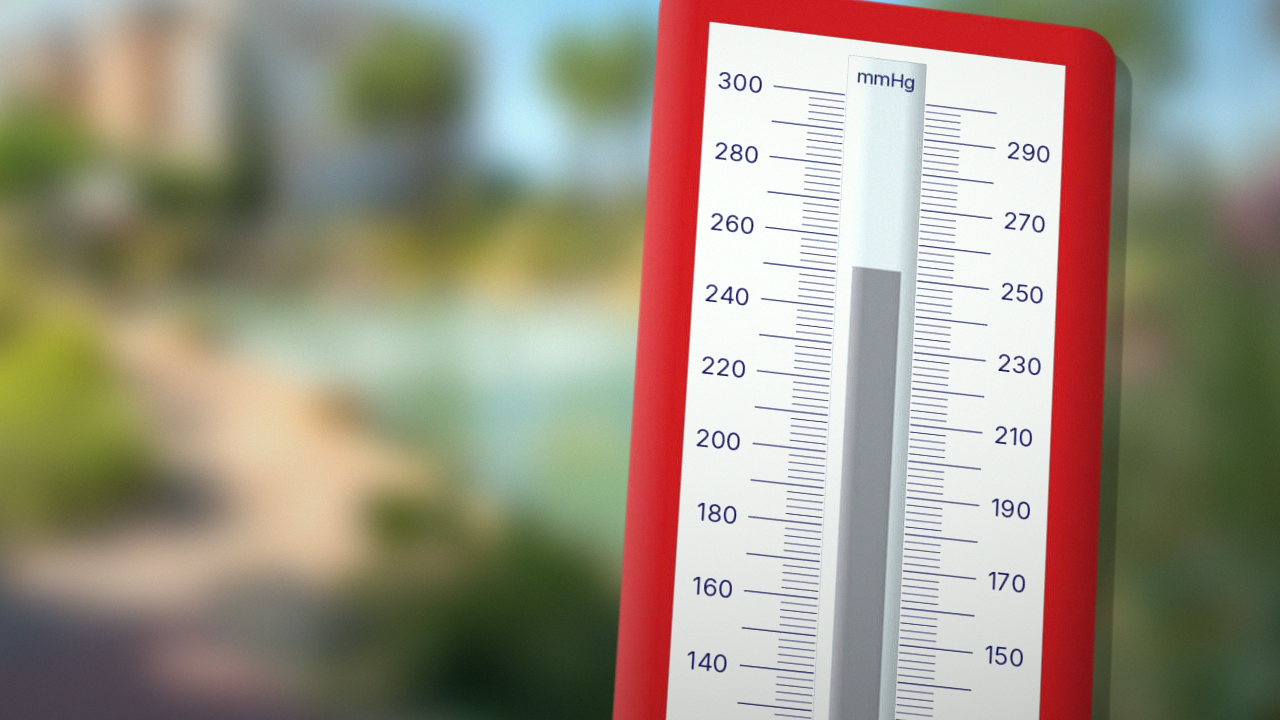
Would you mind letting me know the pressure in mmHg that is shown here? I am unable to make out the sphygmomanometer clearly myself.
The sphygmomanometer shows 252 mmHg
